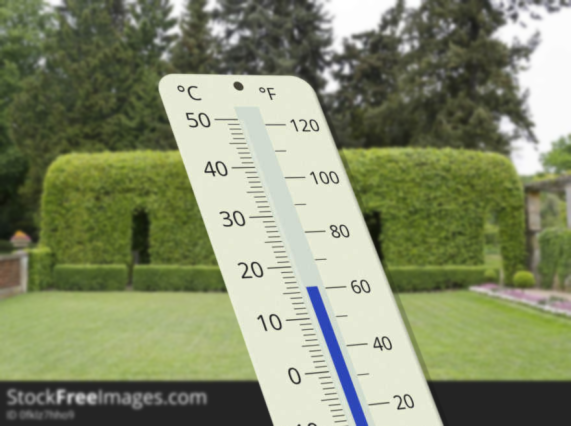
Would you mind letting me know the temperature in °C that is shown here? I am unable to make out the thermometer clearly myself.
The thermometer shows 16 °C
